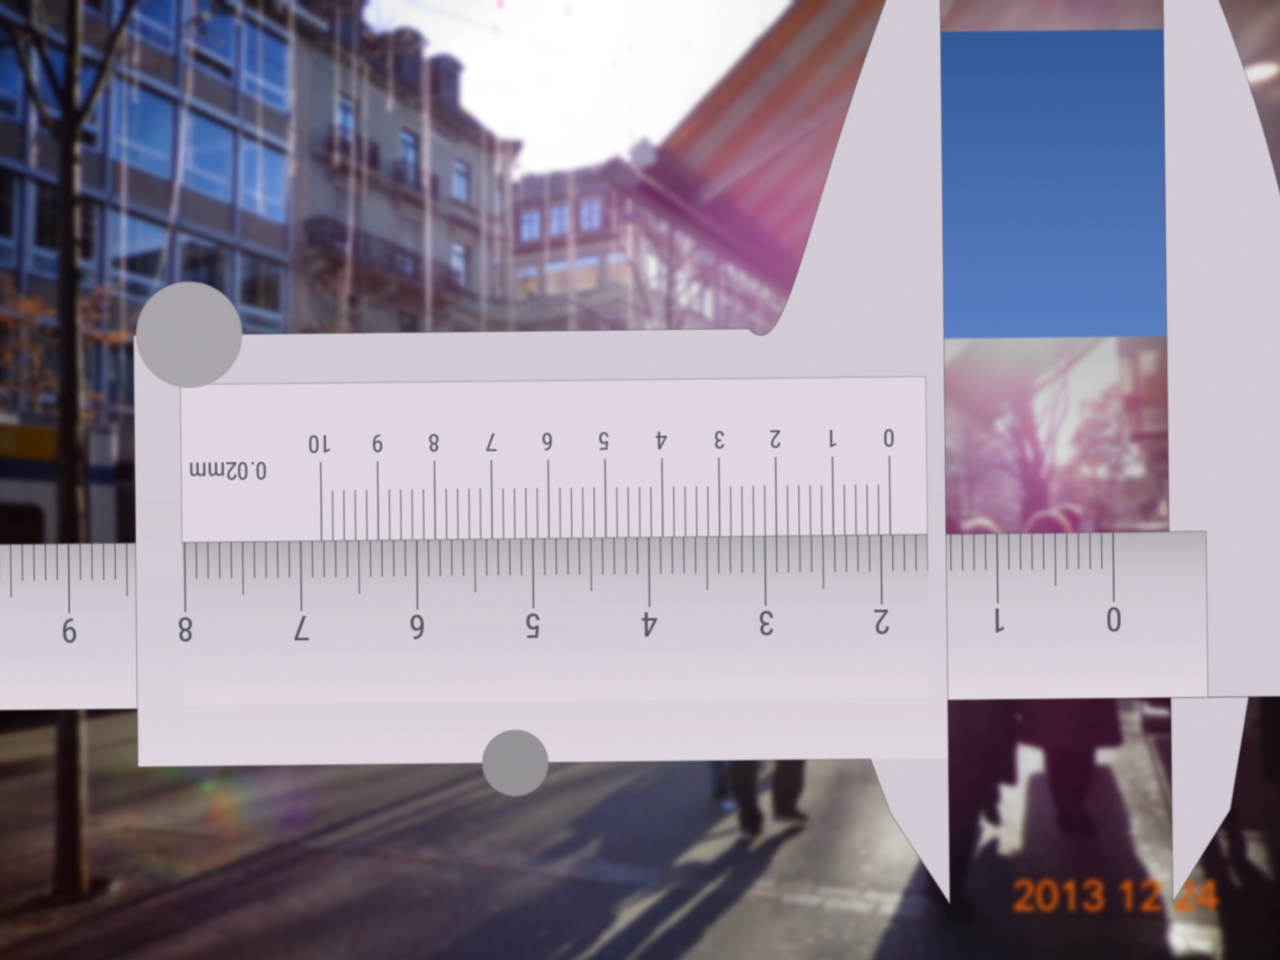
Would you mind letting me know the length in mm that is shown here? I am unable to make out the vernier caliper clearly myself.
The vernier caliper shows 19.2 mm
